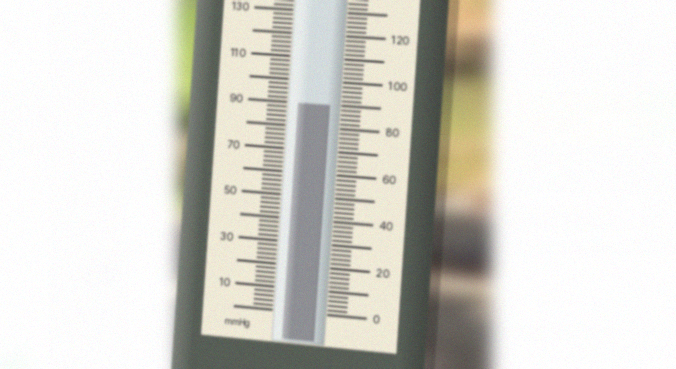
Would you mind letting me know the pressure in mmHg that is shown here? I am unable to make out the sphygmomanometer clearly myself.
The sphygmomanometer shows 90 mmHg
